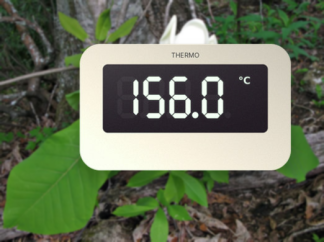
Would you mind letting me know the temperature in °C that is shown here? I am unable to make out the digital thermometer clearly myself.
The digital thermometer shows 156.0 °C
